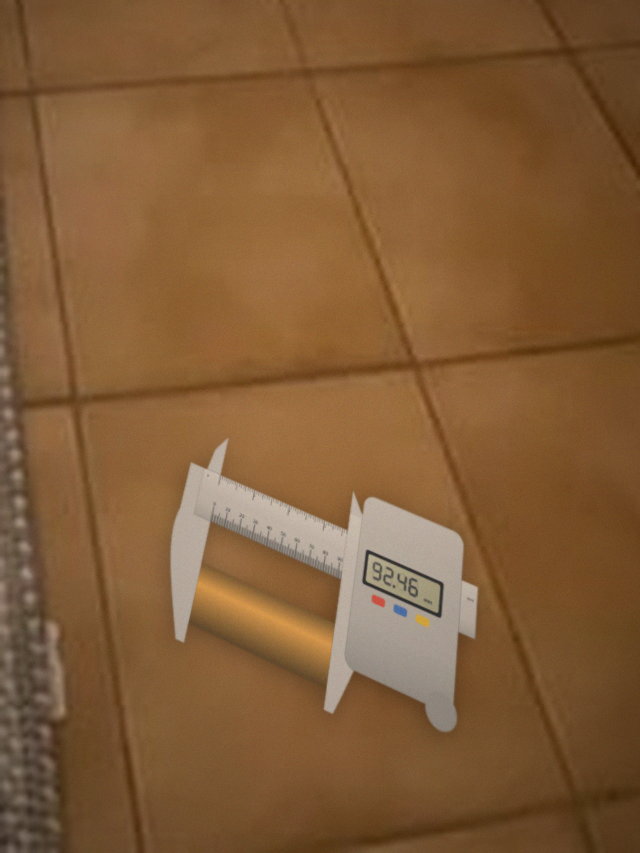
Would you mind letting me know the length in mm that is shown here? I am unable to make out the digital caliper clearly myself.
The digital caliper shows 92.46 mm
